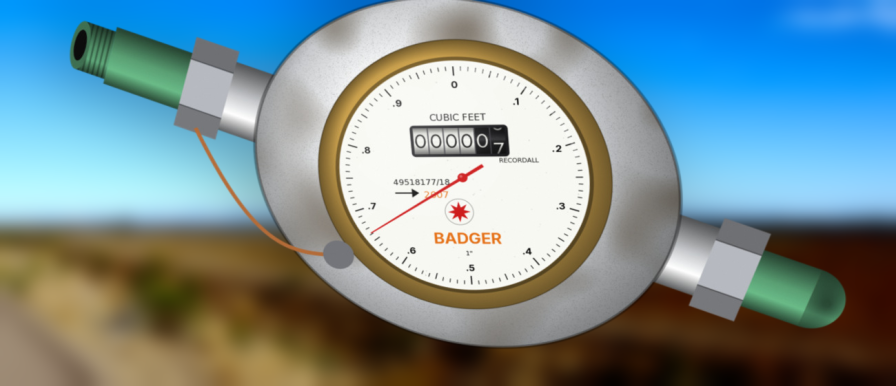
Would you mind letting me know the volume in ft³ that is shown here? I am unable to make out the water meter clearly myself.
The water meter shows 6.66 ft³
